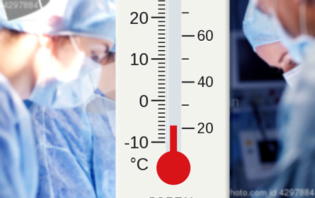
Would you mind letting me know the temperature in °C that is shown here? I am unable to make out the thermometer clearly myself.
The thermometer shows -6 °C
